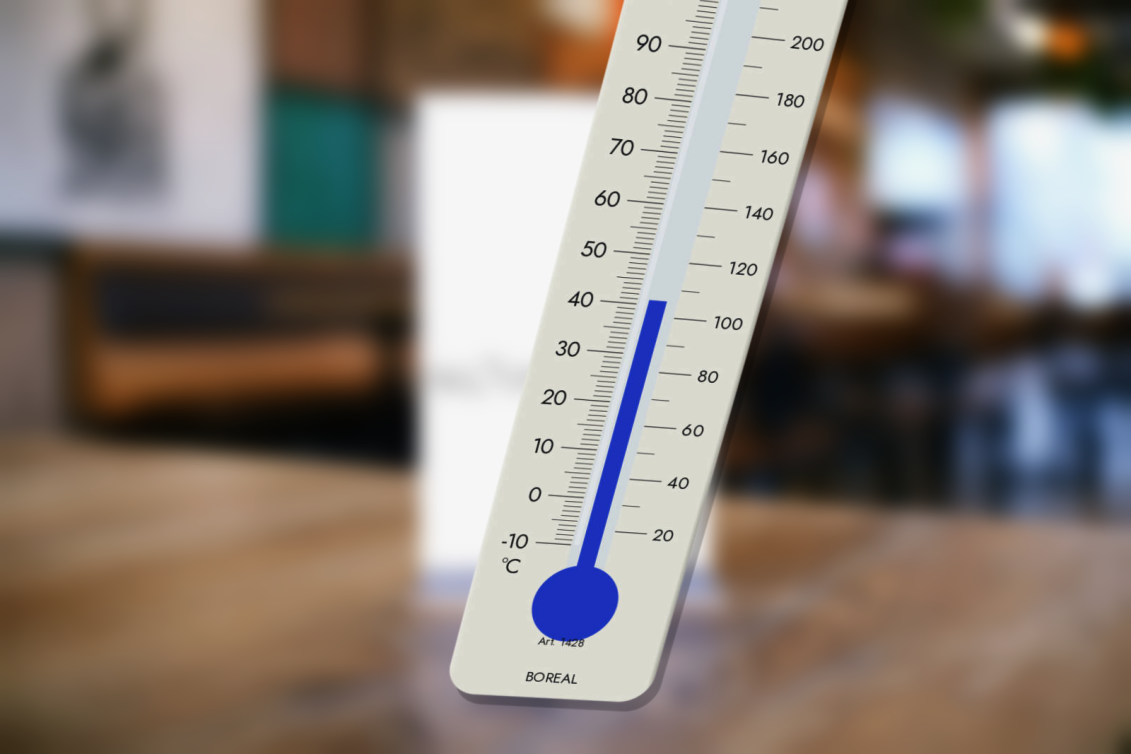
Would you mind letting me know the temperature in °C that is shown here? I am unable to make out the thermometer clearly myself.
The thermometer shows 41 °C
